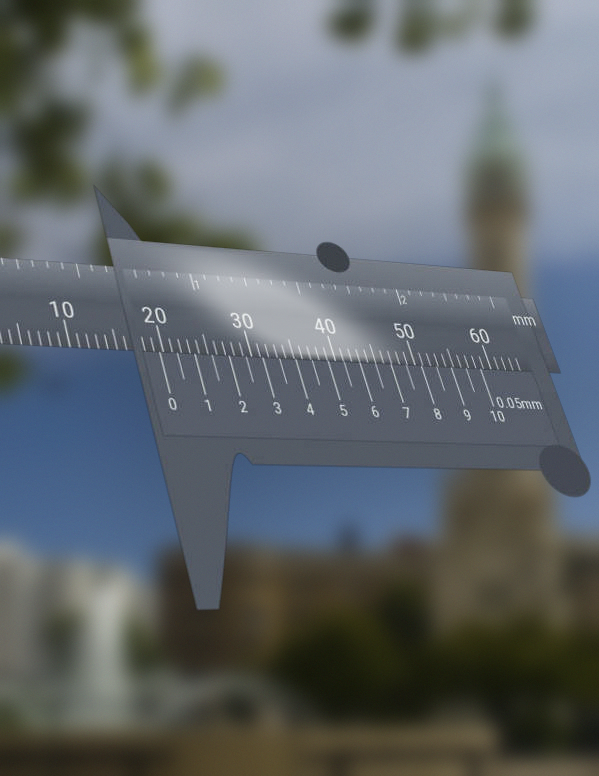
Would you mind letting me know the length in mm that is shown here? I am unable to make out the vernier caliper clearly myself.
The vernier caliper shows 19.6 mm
